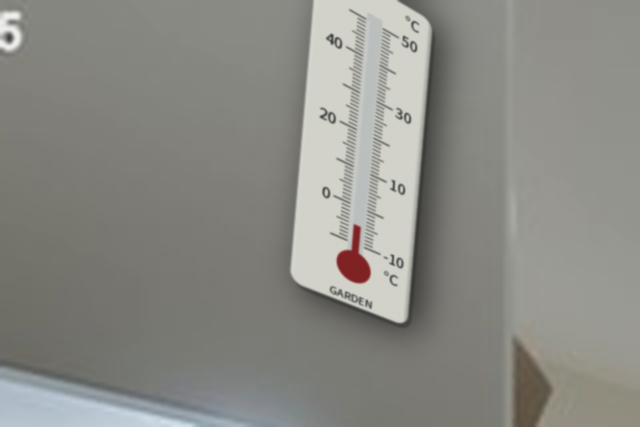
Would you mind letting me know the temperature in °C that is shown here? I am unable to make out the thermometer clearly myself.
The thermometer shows -5 °C
